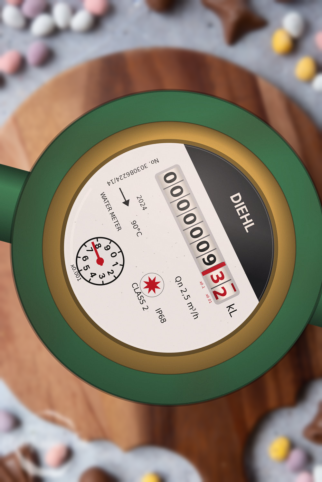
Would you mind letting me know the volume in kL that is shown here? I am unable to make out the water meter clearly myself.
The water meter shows 9.317 kL
